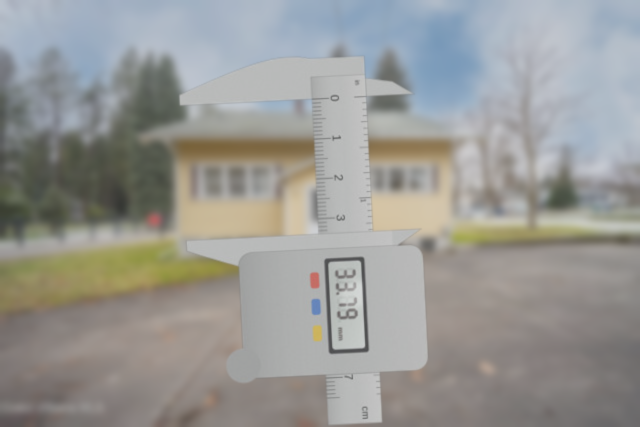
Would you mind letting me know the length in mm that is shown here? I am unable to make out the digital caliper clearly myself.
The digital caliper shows 33.79 mm
